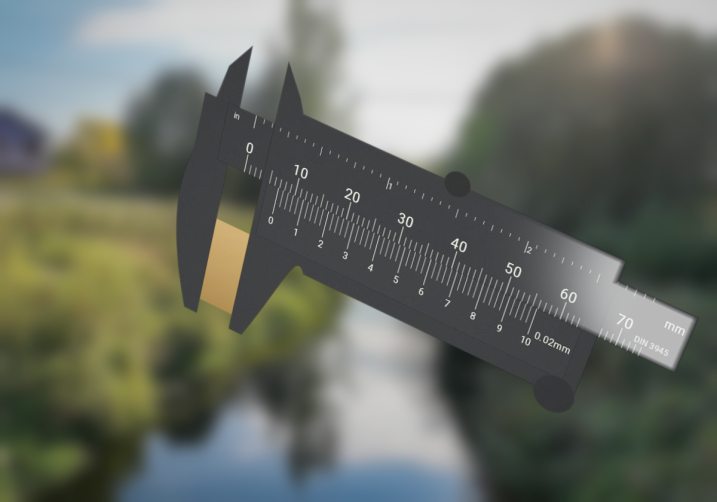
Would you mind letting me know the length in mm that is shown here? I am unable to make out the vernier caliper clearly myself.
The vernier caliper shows 6.8 mm
